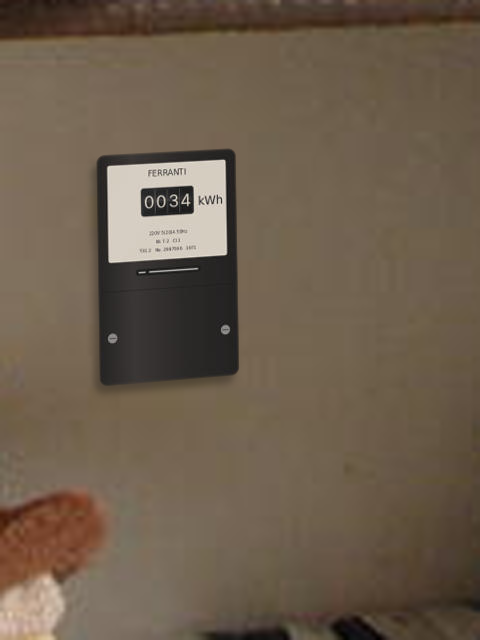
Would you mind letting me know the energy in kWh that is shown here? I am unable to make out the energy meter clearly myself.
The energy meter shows 34 kWh
